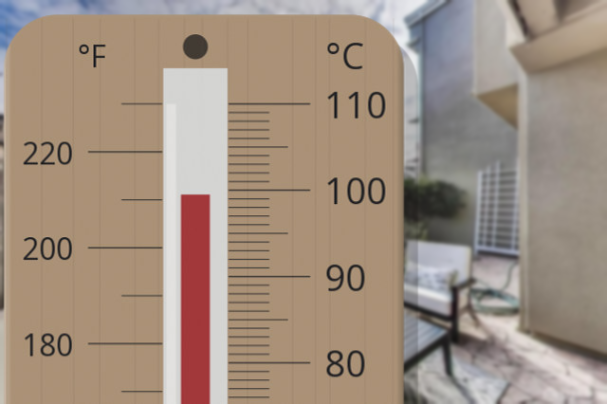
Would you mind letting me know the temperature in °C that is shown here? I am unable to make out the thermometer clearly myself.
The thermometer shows 99.5 °C
